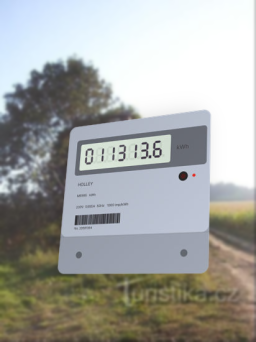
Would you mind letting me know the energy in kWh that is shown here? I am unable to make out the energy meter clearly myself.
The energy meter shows 11313.6 kWh
